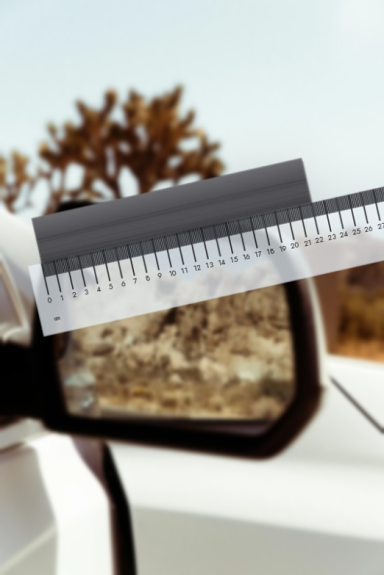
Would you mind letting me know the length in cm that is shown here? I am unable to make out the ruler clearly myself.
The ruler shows 22 cm
